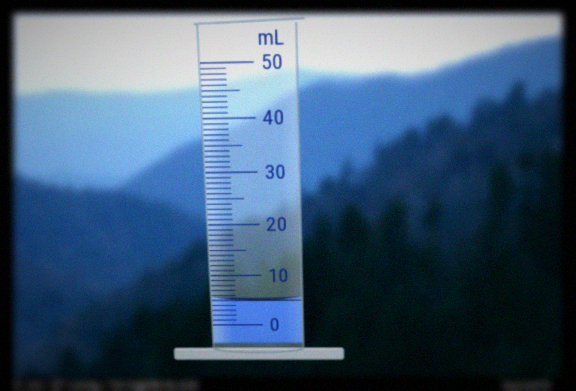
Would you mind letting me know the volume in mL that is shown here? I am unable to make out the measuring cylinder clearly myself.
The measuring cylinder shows 5 mL
